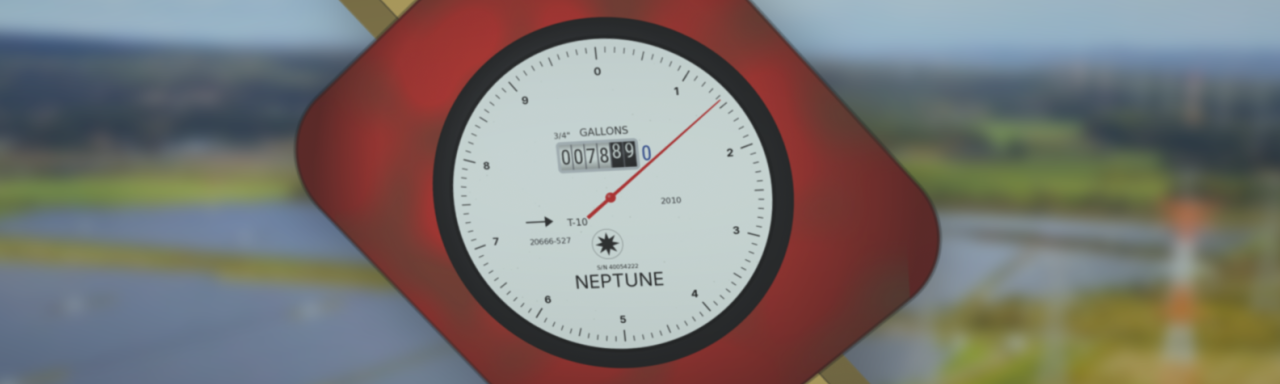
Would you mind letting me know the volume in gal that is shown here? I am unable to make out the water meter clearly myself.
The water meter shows 78891.4 gal
